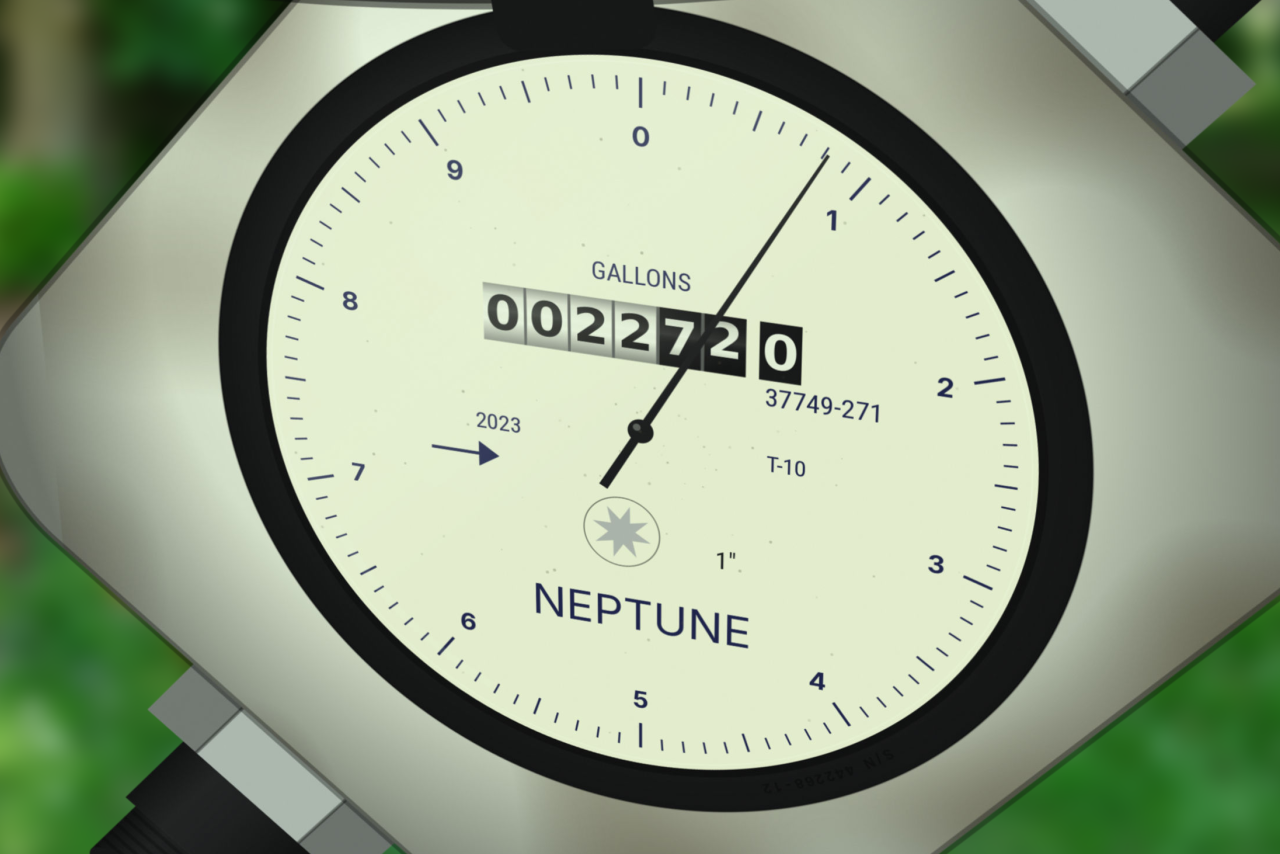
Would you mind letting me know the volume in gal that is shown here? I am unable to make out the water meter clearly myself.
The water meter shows 22720.8 gal
